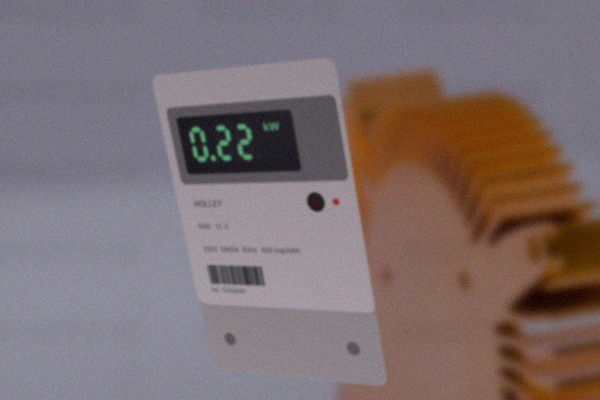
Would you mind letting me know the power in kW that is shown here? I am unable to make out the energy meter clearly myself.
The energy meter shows 0.22 kW
